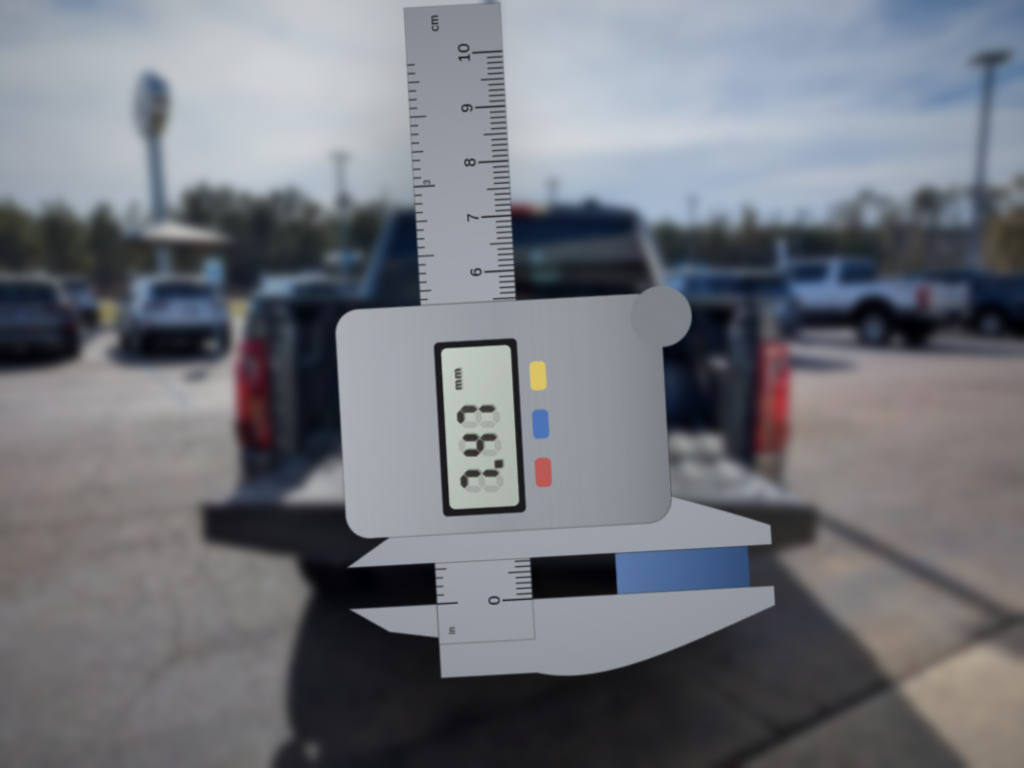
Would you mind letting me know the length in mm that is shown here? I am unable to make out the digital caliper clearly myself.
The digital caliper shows 7.47 mm
